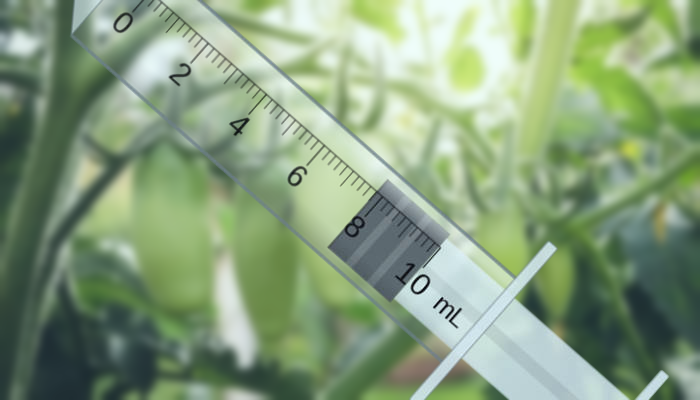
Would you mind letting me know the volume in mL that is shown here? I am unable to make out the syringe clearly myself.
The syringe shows 7.8 mL
